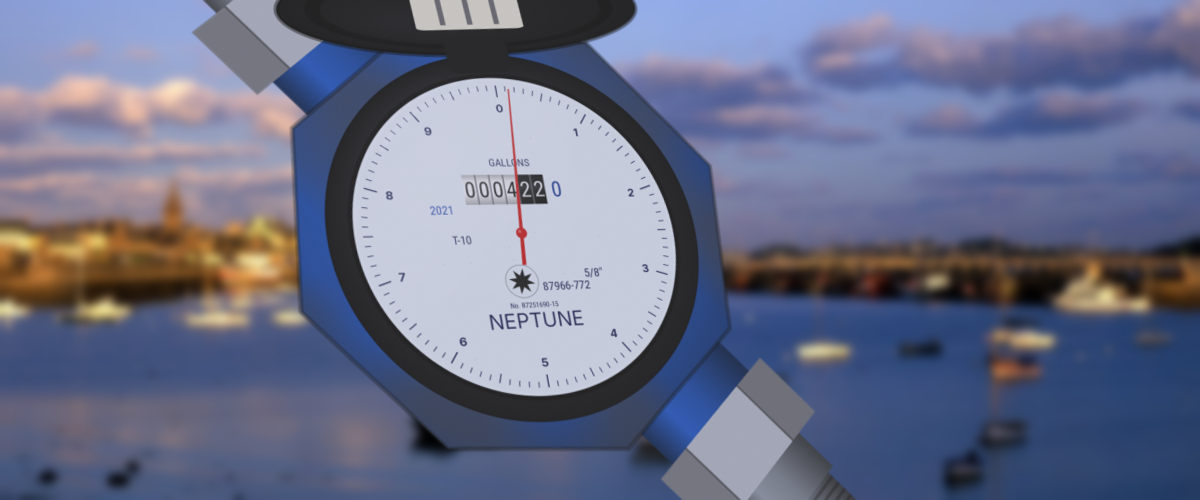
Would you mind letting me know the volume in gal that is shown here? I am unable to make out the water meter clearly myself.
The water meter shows 4220.1 gal
